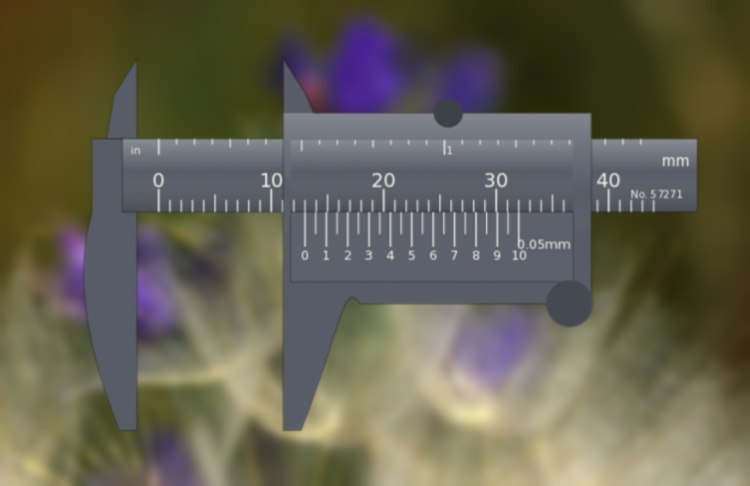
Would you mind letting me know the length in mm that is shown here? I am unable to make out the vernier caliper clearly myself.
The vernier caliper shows 13.0 mm
